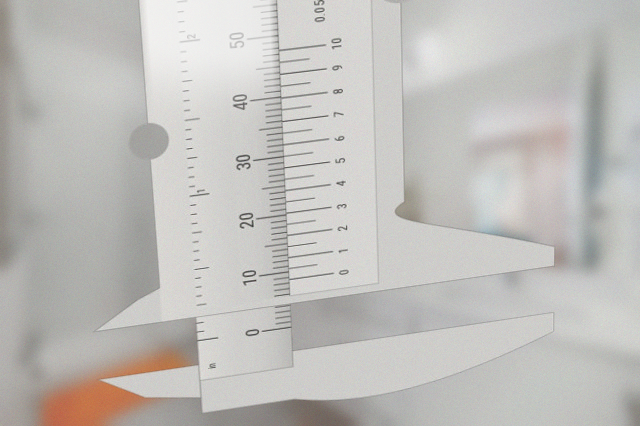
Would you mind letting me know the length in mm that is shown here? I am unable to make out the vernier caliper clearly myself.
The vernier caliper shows 8.6 mm
